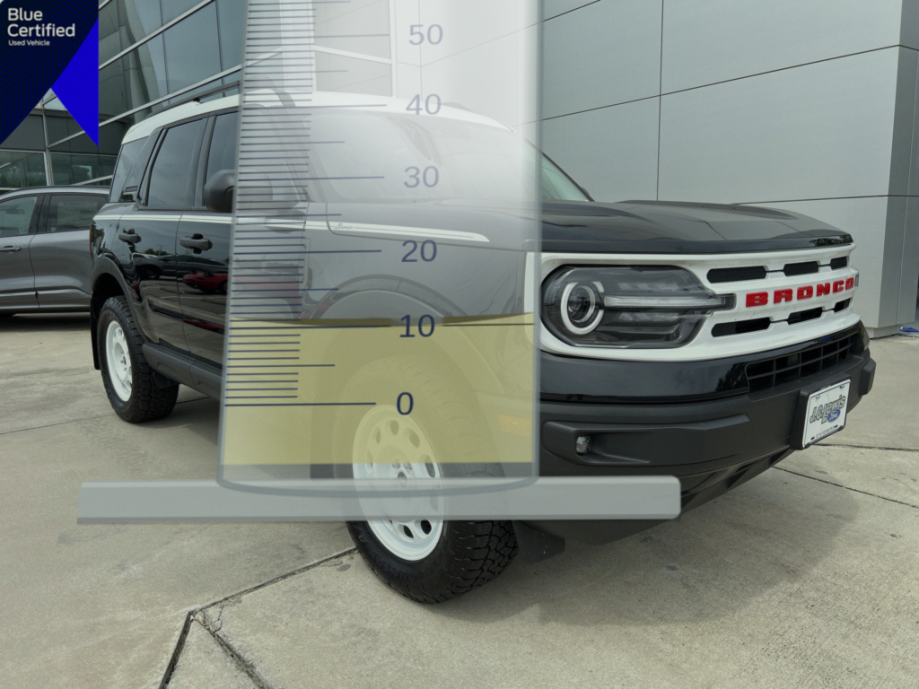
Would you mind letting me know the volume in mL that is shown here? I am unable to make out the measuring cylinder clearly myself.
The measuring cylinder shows 10 mL
